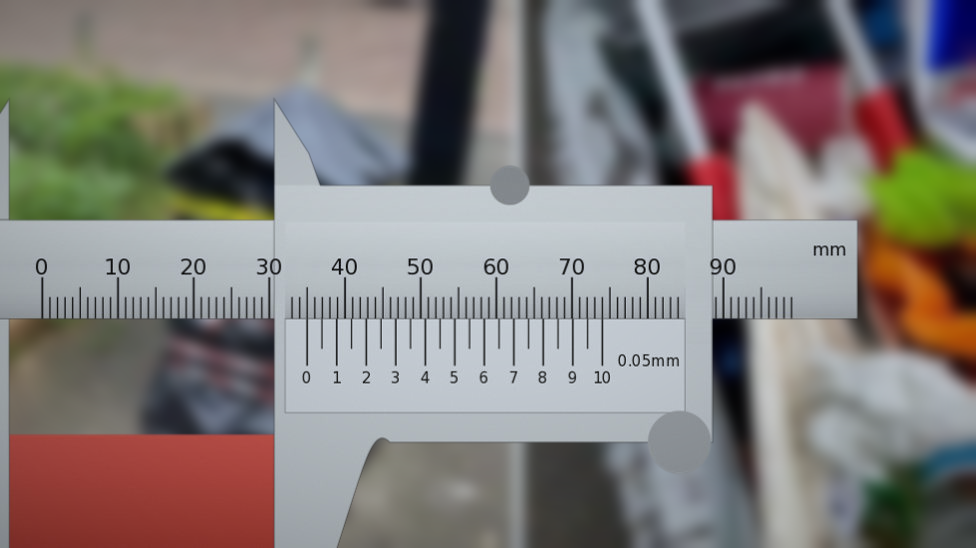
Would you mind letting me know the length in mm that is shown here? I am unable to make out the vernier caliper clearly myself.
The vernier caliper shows 35.0 mm
